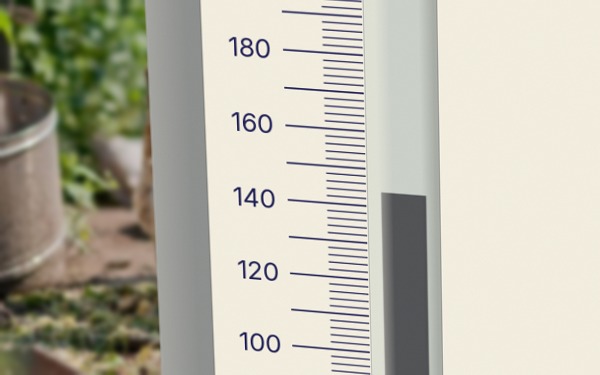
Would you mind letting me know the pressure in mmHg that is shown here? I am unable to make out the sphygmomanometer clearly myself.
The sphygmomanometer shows 144 mmHg
